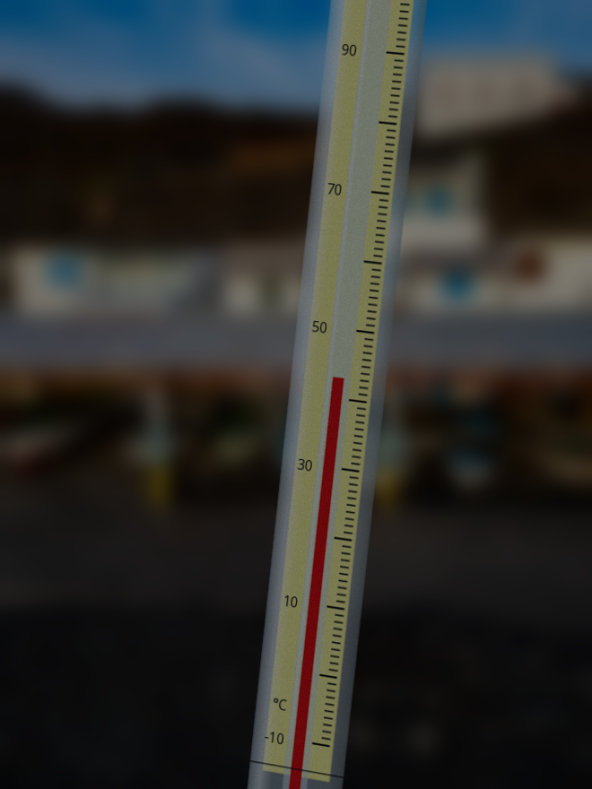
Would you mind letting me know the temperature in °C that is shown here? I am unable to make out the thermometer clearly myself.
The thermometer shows 43 °C
